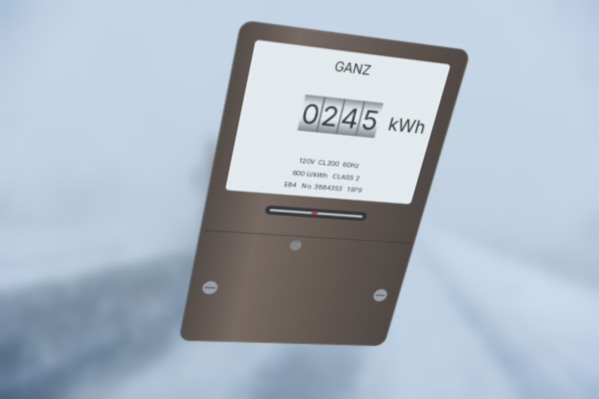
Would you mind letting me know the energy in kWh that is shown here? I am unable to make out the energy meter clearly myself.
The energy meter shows 245 kWh
